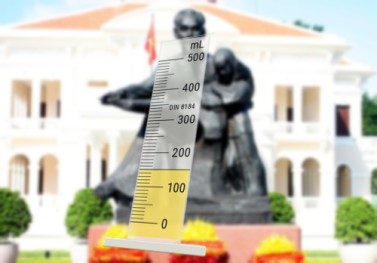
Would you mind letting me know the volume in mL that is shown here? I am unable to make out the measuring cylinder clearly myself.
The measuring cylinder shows 150 mL
